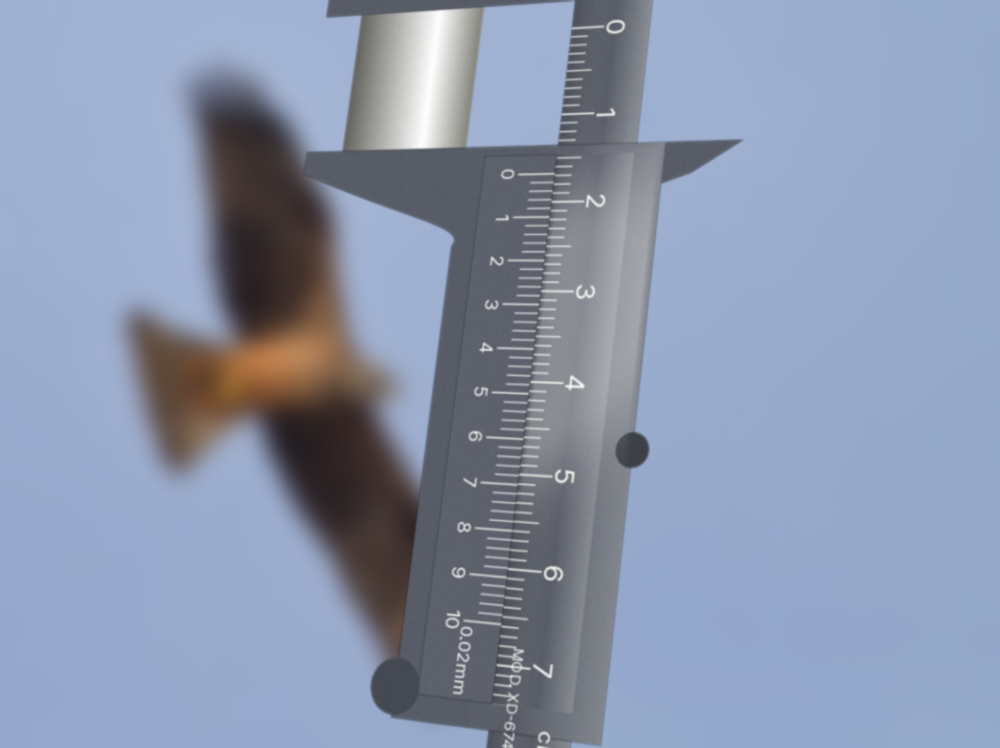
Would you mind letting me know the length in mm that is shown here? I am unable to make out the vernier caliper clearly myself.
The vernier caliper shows 16.8 mm
